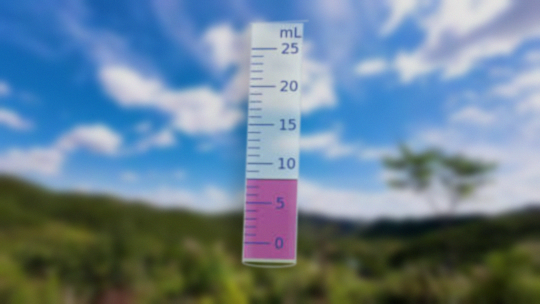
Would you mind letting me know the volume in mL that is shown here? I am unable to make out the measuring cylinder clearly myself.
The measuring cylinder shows 8 mL
